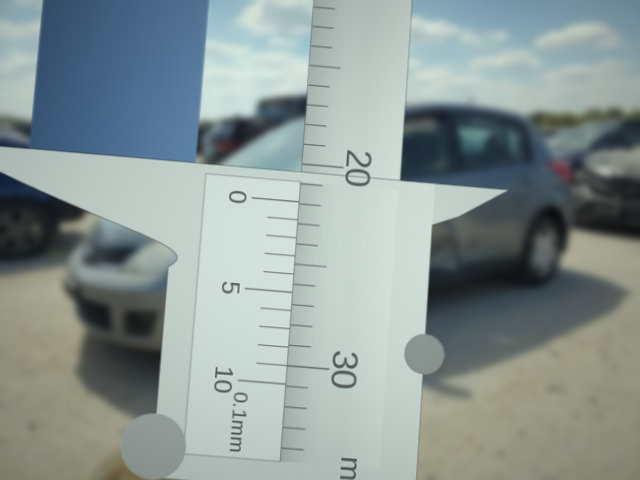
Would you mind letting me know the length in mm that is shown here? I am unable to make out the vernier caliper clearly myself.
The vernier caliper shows 21.9 mm
